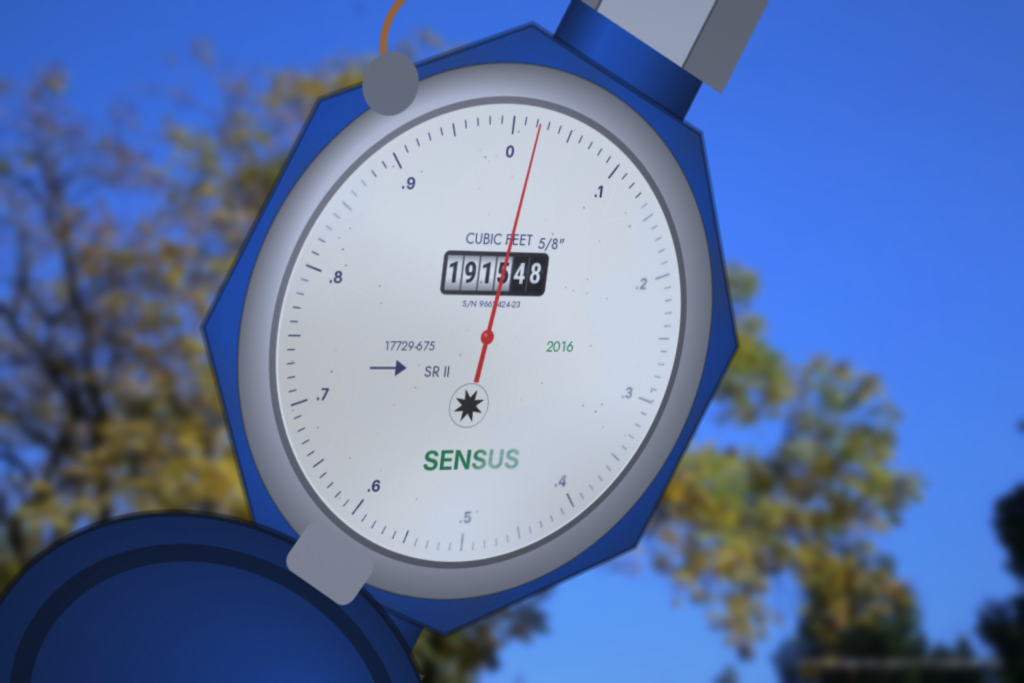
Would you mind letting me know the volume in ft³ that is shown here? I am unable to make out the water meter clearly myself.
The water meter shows 191548.02 ft³
